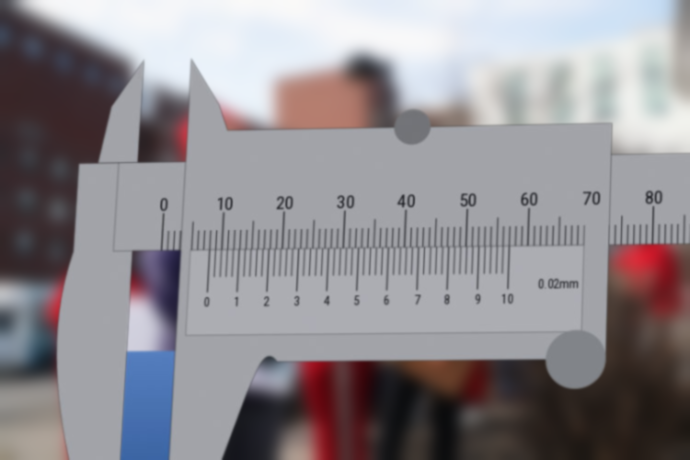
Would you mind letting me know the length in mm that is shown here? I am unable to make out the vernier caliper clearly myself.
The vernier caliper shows 8.0 mm
